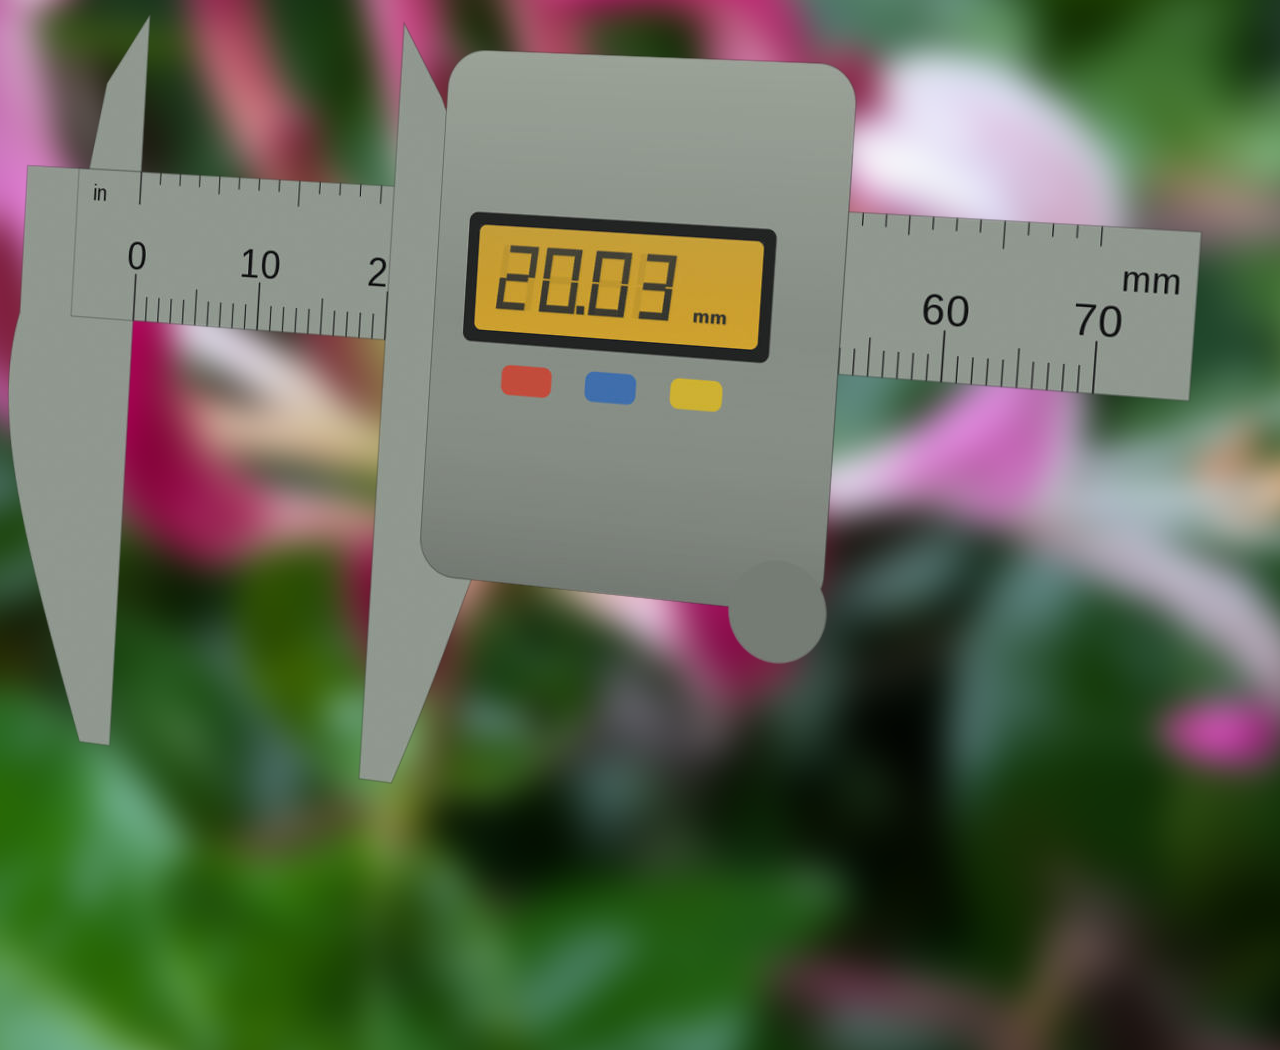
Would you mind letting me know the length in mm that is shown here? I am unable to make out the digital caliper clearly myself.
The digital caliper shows 20.03 mm
